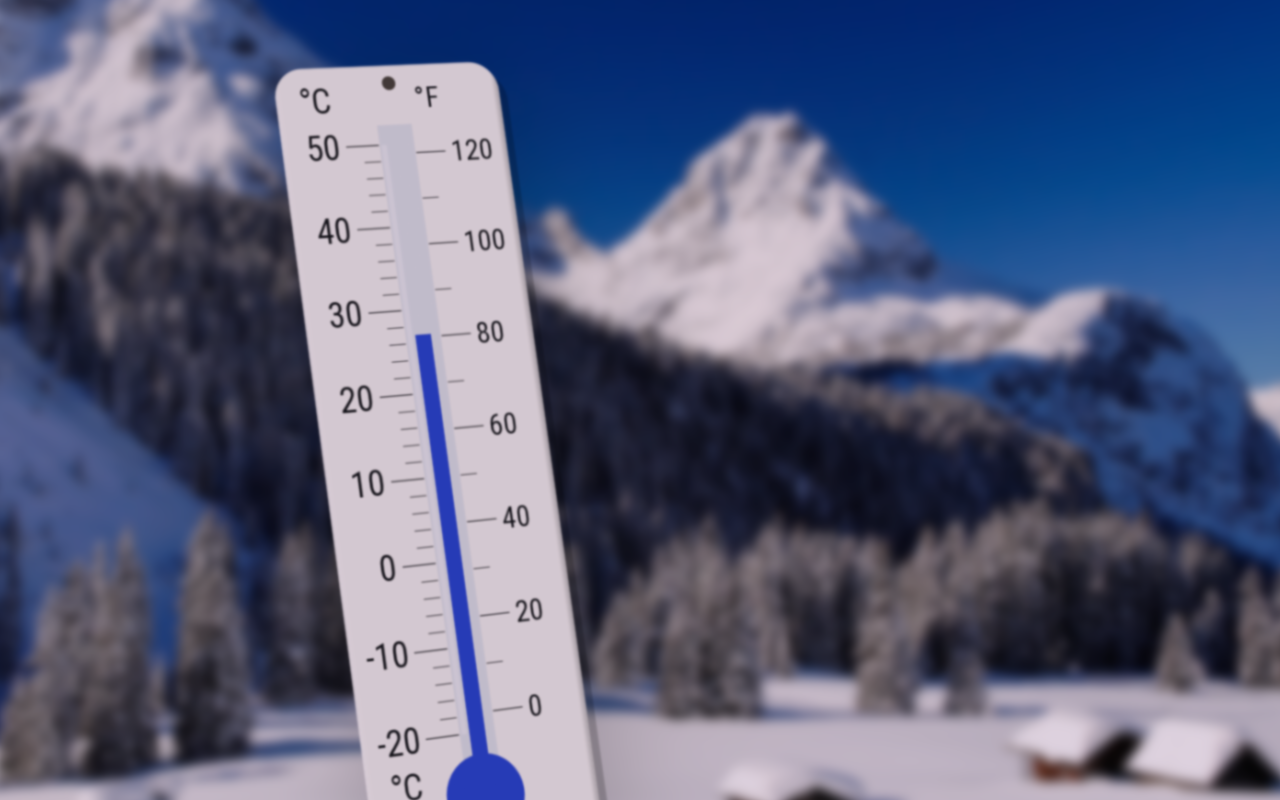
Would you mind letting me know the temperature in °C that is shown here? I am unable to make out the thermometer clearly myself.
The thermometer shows 27 °C
